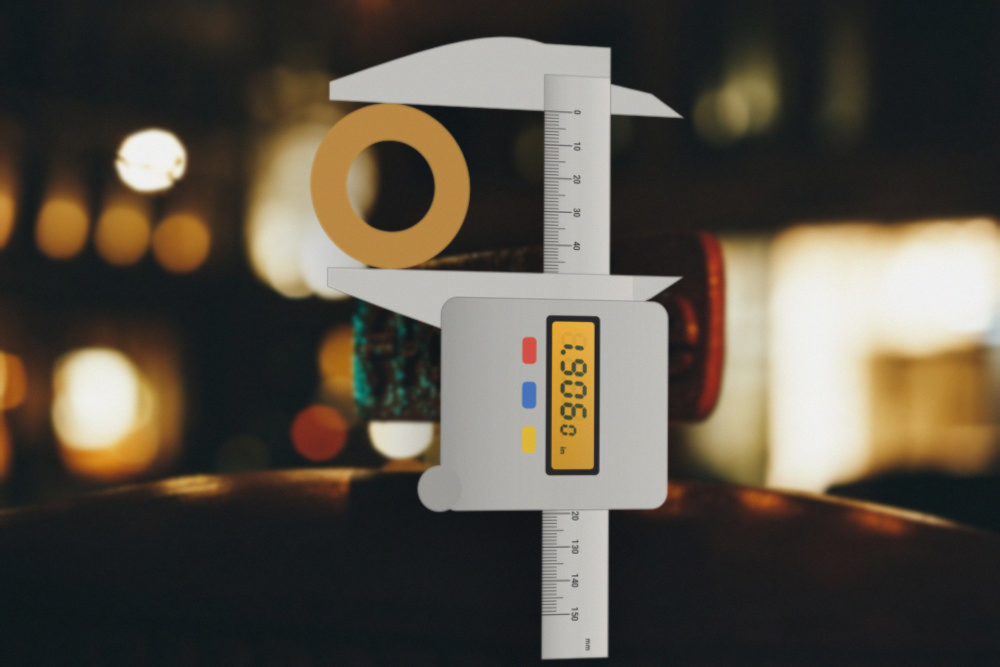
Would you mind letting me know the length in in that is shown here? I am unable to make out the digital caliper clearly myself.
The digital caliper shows 1.9060 in
